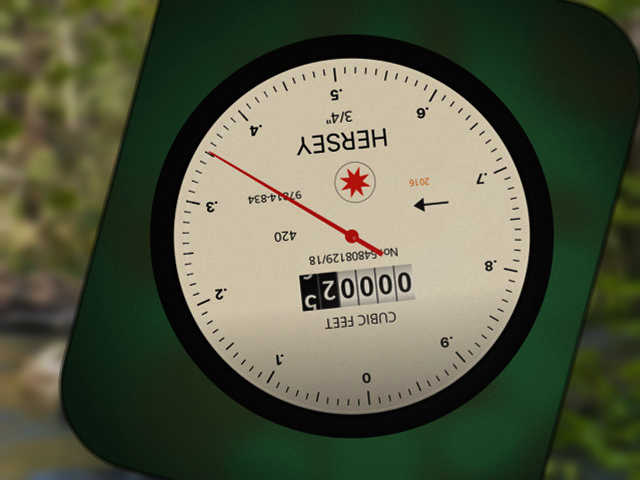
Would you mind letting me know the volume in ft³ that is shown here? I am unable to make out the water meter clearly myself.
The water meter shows 25.35 ft³
